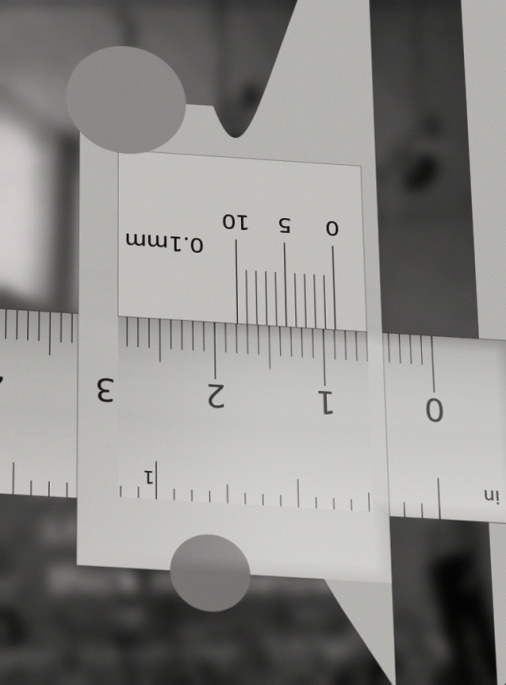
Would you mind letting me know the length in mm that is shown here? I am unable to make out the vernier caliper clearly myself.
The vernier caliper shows 8.9 mm
